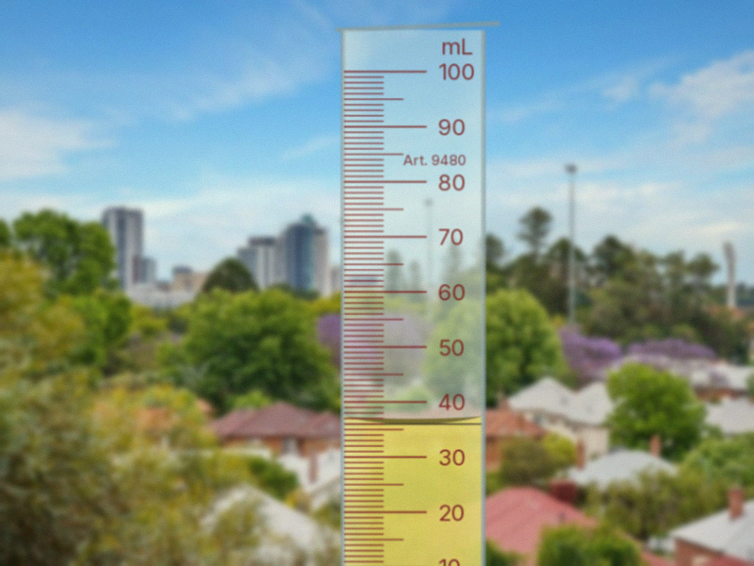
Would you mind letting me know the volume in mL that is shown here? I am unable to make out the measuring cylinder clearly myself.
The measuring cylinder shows 36 mL
